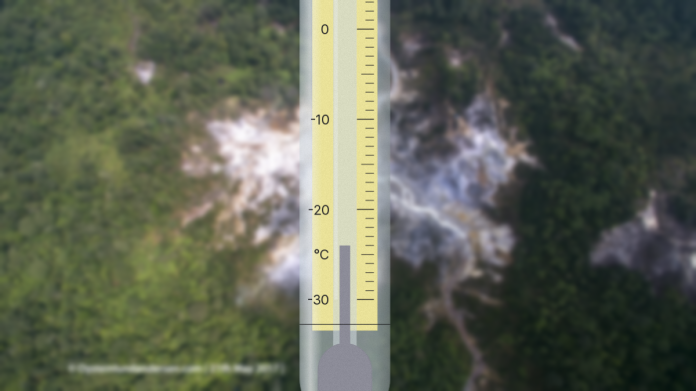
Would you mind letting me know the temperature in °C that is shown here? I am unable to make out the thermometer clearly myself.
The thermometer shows -24 °C
